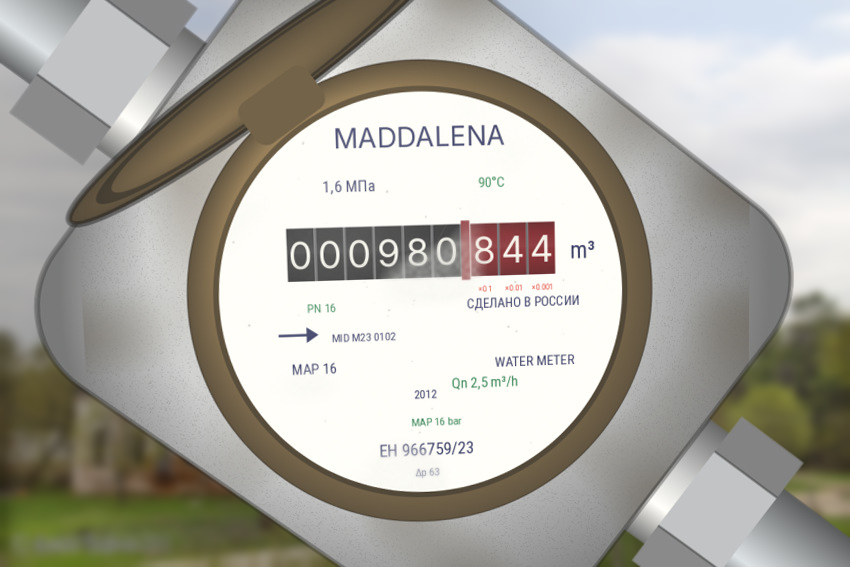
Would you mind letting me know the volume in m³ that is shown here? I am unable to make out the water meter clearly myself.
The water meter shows 980.844 m³
